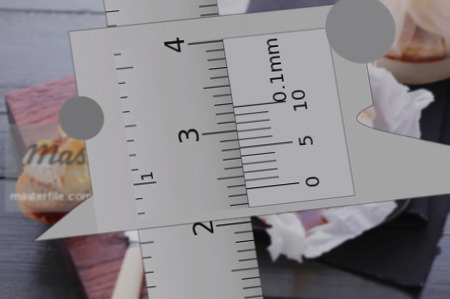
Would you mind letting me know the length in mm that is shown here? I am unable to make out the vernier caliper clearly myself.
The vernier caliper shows 23.6 mm
